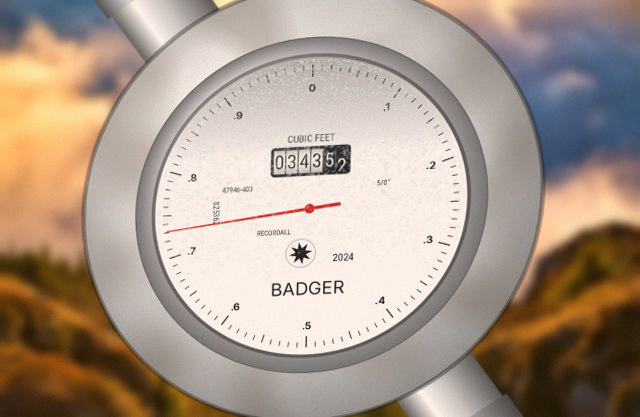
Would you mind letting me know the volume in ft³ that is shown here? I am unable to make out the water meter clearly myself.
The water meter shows 34351.73 ft³
